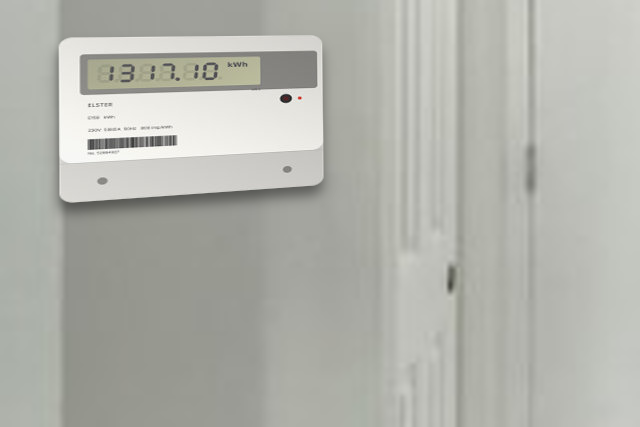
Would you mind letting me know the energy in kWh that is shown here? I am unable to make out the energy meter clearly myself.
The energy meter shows 1317.10 kWh
